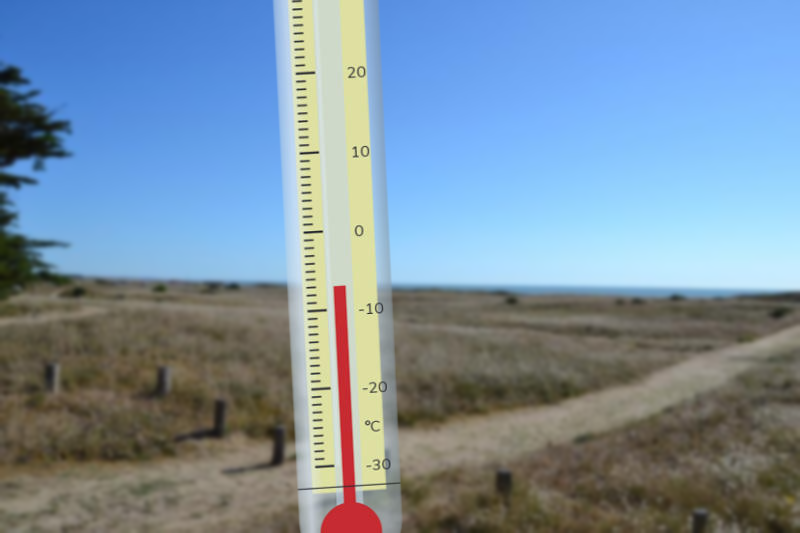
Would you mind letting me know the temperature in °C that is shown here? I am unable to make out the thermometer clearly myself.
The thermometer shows -7 °C
